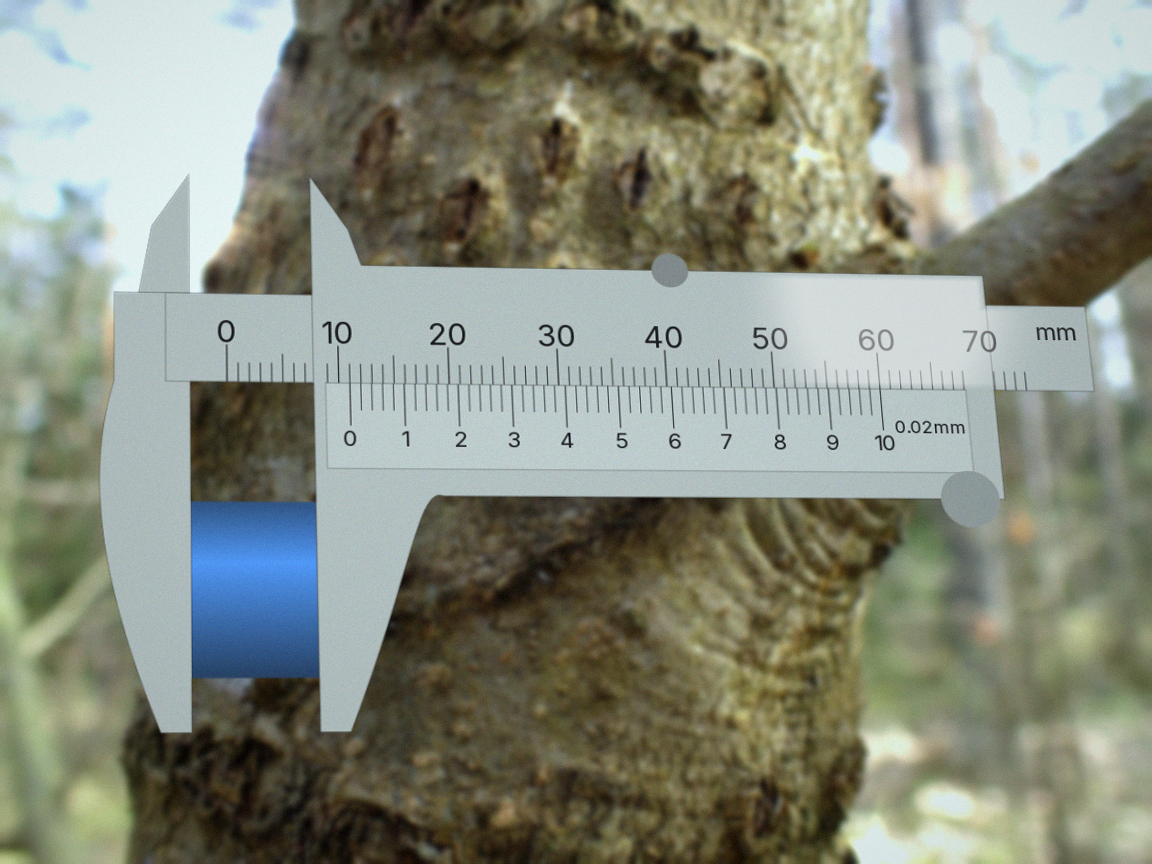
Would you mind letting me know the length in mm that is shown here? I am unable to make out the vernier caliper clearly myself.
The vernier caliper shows 11.0 mm
